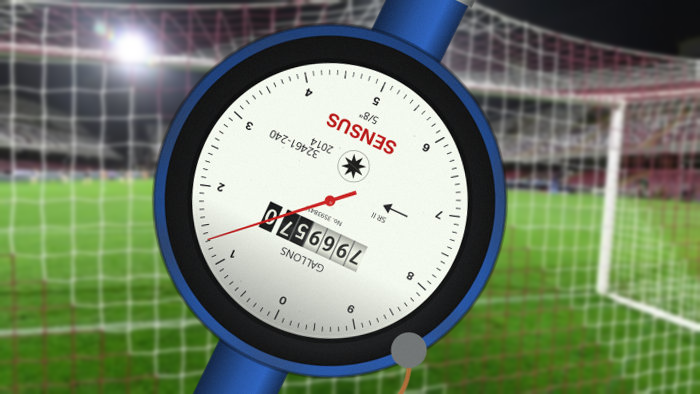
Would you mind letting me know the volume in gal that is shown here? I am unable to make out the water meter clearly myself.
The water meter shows 7969571.3 gal
